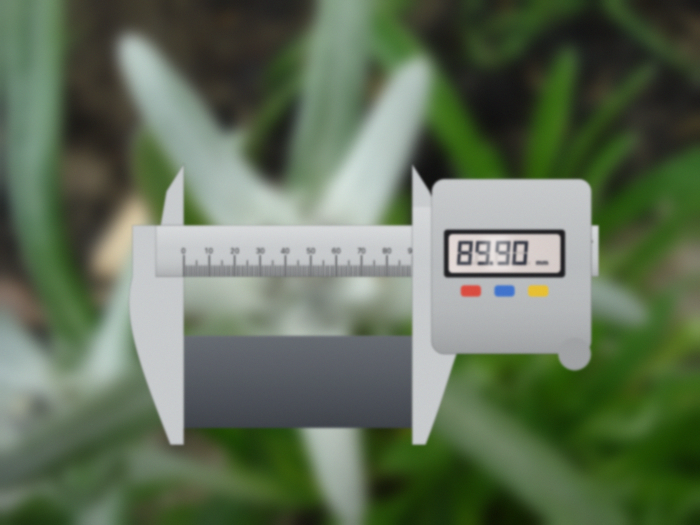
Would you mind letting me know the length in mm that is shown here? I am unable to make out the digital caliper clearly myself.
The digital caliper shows 89.90 mm
